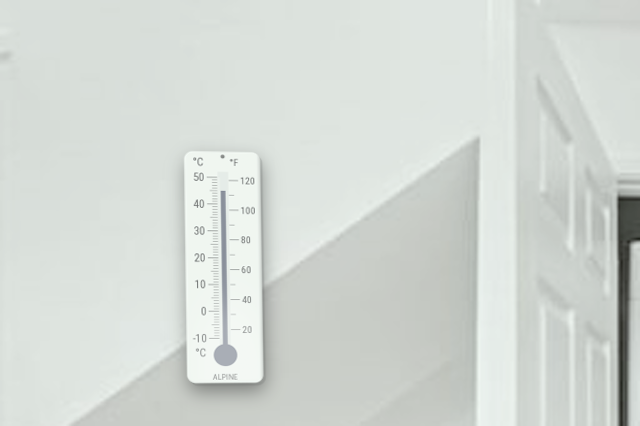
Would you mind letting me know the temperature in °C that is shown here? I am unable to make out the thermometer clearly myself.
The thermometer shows 45 °C
